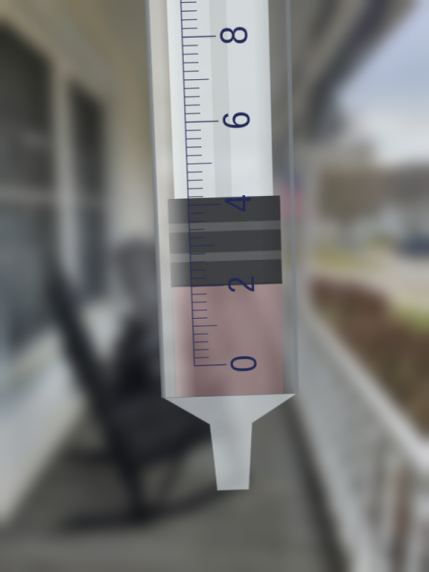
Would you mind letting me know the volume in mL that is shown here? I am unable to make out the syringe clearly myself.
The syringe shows 2 mL
